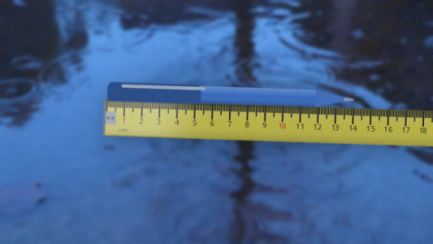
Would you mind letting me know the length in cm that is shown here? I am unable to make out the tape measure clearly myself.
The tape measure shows 14 cm
